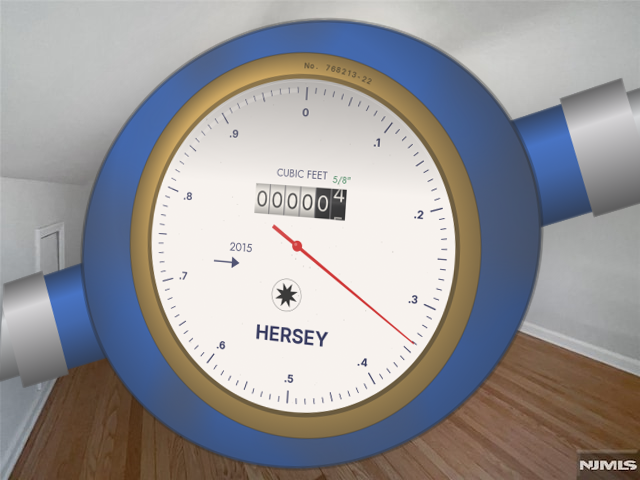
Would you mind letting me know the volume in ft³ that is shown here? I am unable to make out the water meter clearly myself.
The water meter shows 4.34 ft³
